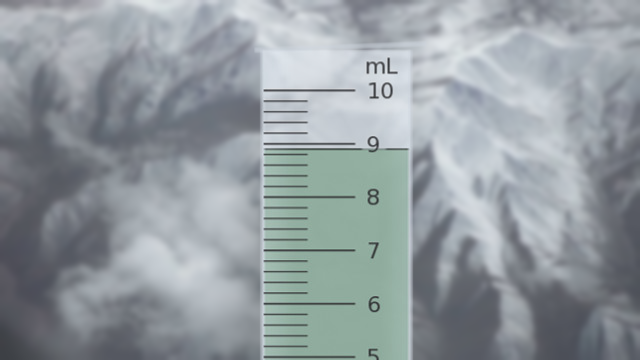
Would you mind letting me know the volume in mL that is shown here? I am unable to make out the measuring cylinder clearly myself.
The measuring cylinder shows 8.9 mL
